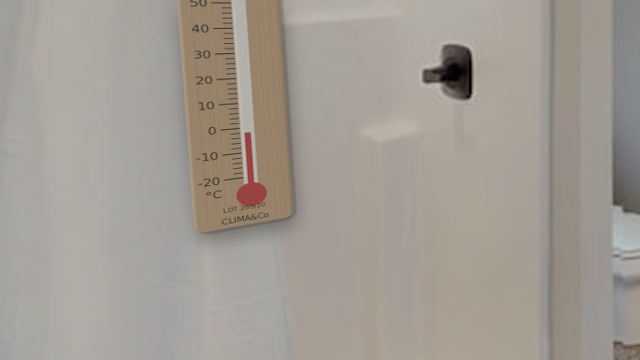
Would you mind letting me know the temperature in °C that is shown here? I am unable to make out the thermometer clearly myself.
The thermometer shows -2 °C
